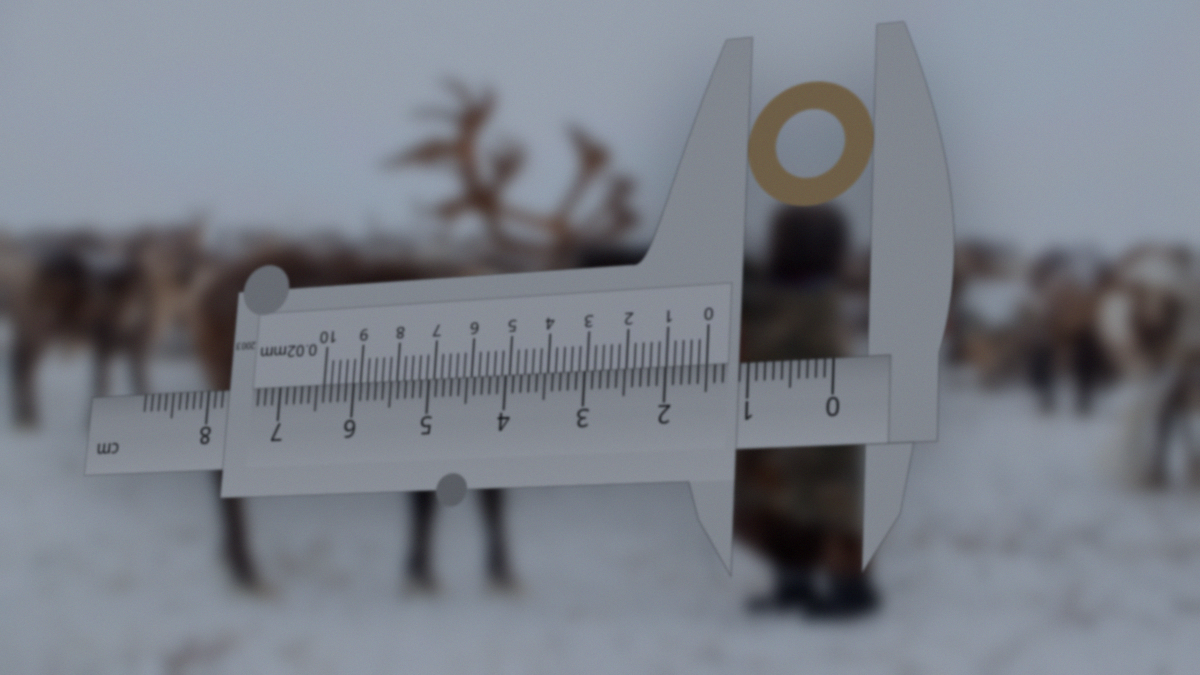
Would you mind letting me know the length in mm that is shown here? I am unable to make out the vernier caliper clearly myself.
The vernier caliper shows 15.0 mm
